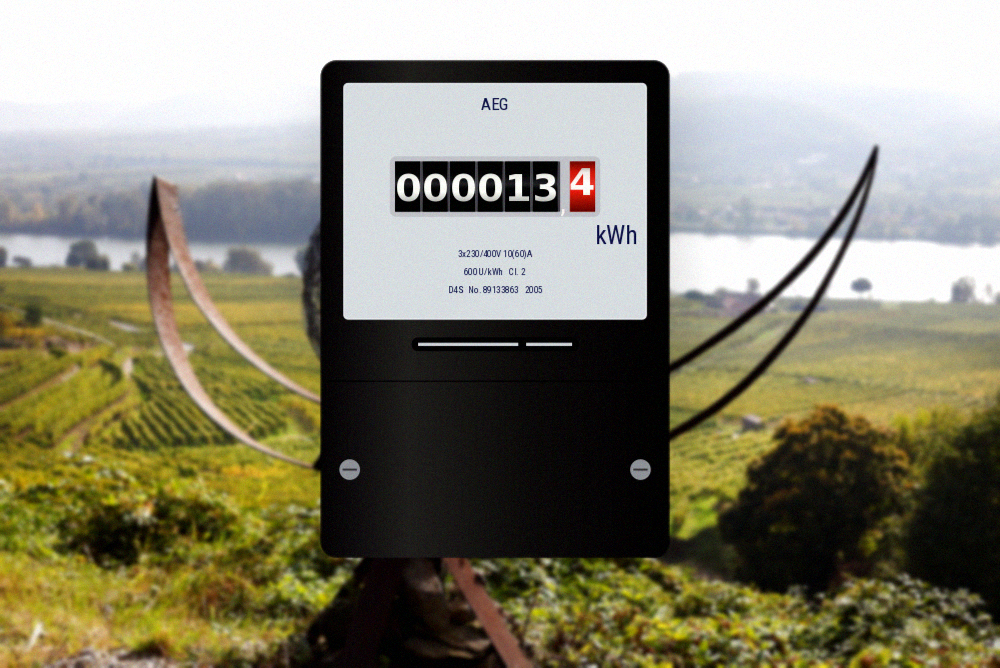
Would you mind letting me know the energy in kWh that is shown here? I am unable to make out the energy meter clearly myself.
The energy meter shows 13.4 kWh
